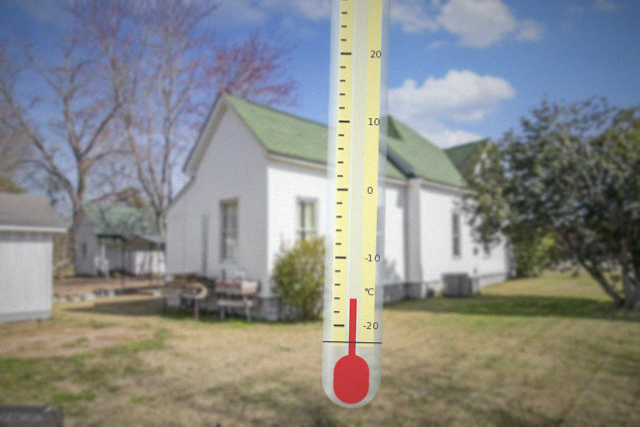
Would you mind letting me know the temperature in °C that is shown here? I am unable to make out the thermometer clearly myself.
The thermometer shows -16 °C
